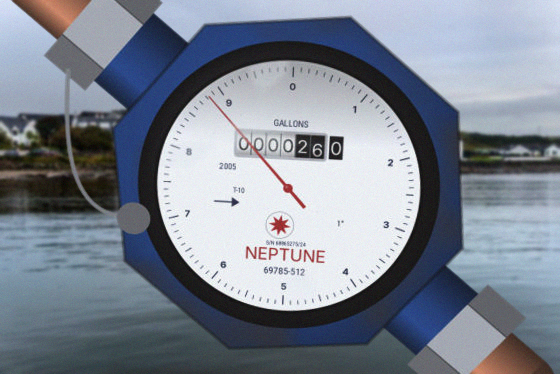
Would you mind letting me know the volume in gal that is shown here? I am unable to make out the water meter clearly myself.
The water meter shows 258.8 gal
